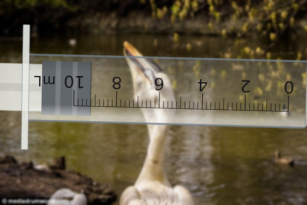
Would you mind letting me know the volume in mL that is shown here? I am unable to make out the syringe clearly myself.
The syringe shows 9.2 mL
